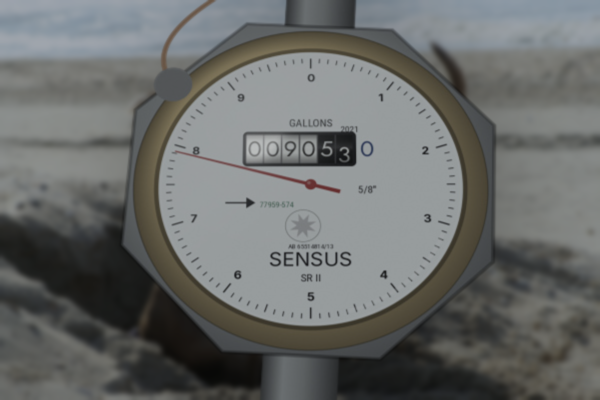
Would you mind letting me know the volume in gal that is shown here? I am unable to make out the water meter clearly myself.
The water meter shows 90527.9 gal
